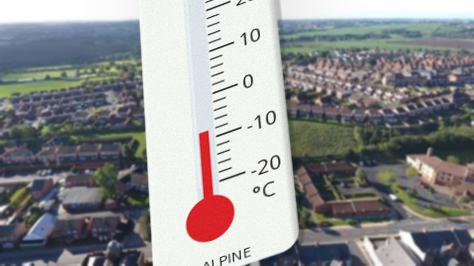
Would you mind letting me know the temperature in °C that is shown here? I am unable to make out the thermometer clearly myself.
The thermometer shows -8 °C
